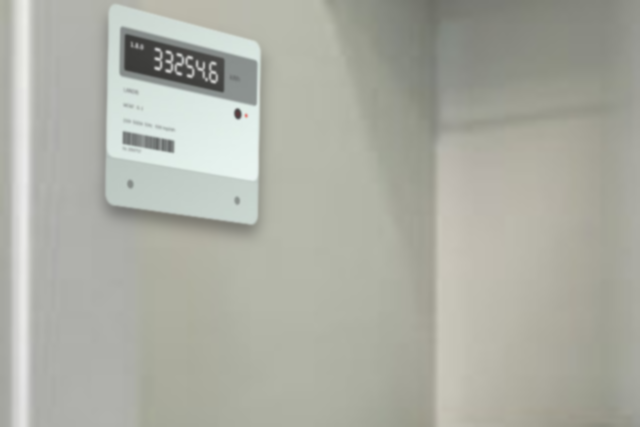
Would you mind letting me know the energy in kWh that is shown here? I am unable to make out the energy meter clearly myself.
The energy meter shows 33254.6 kWh
